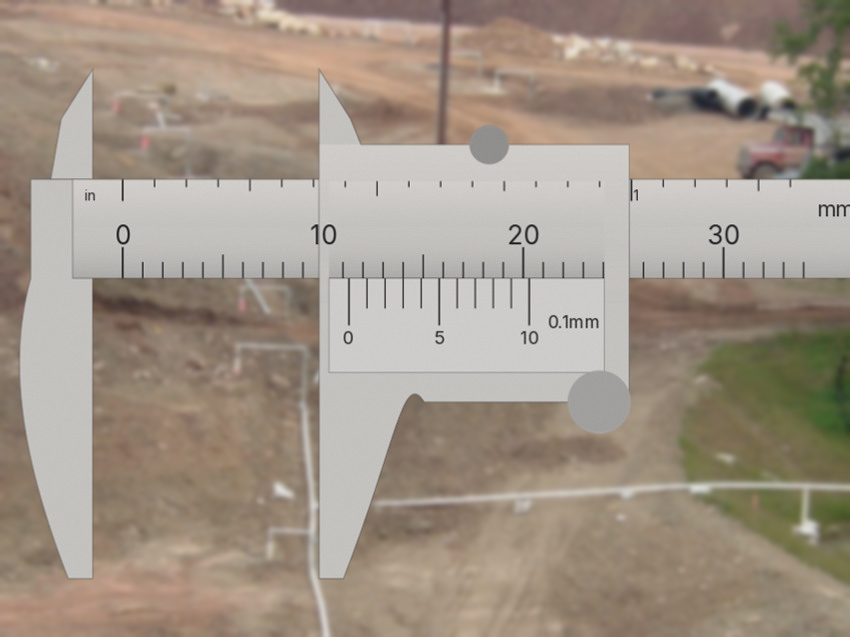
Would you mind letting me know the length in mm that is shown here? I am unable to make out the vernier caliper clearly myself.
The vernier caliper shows 11.3 mm
